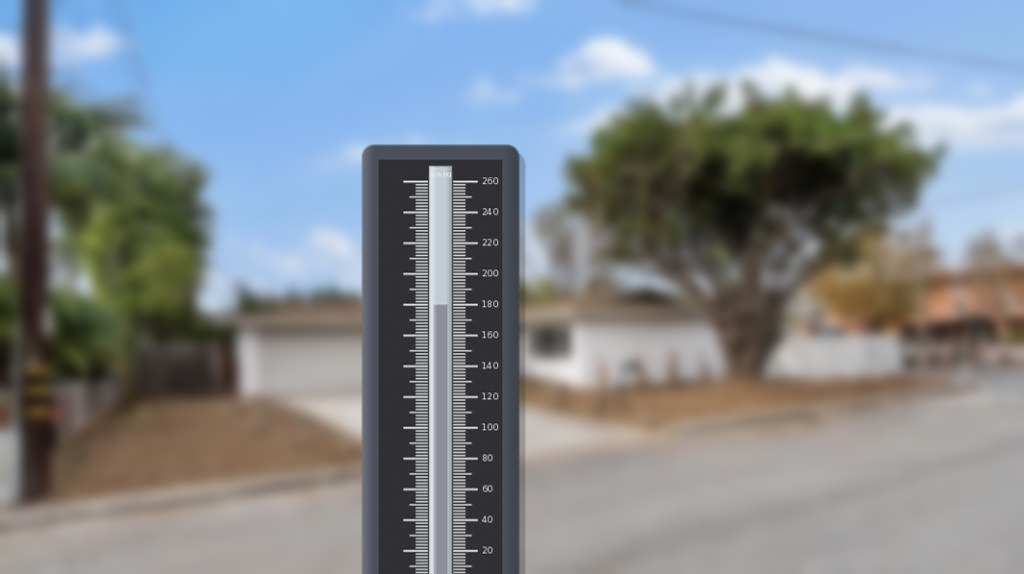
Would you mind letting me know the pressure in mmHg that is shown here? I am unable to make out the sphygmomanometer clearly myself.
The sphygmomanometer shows 180 mmHg
